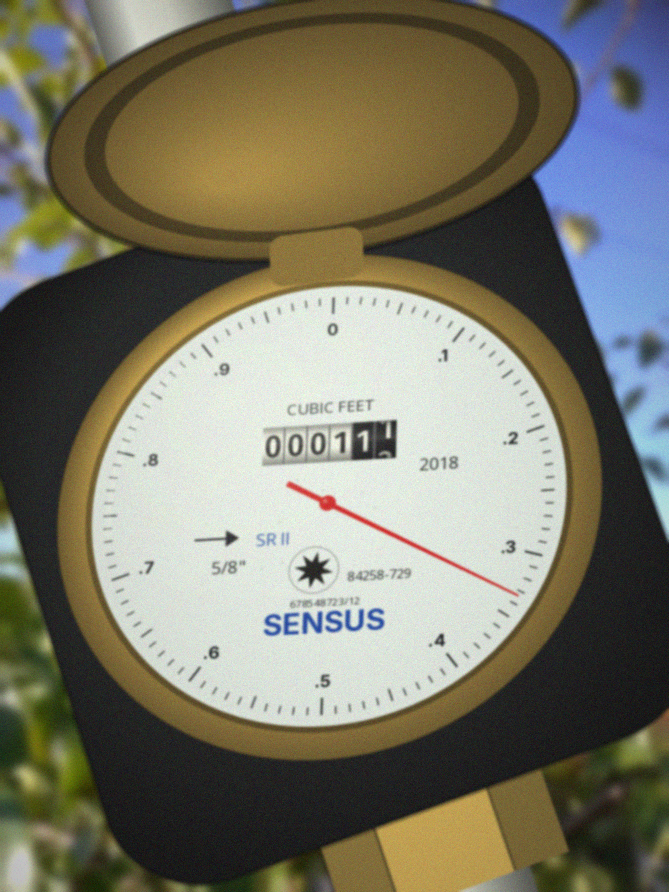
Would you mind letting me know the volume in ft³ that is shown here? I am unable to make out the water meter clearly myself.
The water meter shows 111.33 ft³
